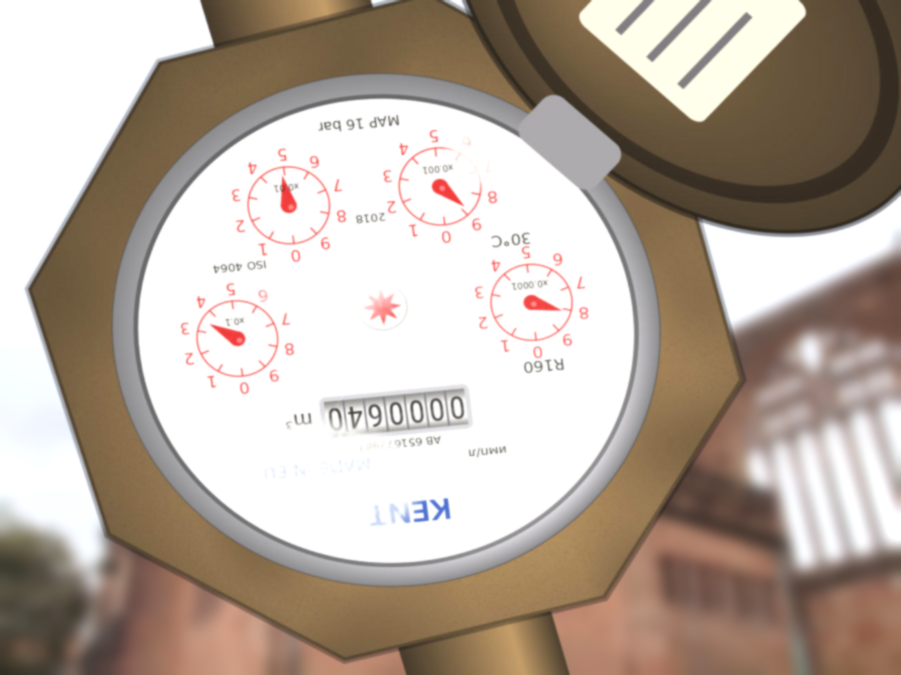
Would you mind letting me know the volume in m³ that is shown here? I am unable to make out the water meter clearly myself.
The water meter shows 640.3488 m³
